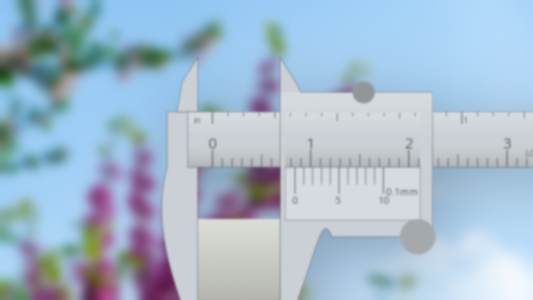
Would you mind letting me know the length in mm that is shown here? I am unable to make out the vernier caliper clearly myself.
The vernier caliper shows 8.4 mm
